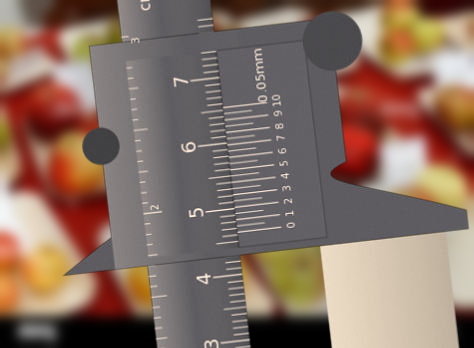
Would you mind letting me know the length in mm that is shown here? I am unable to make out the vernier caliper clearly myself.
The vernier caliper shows 46.4 mm
